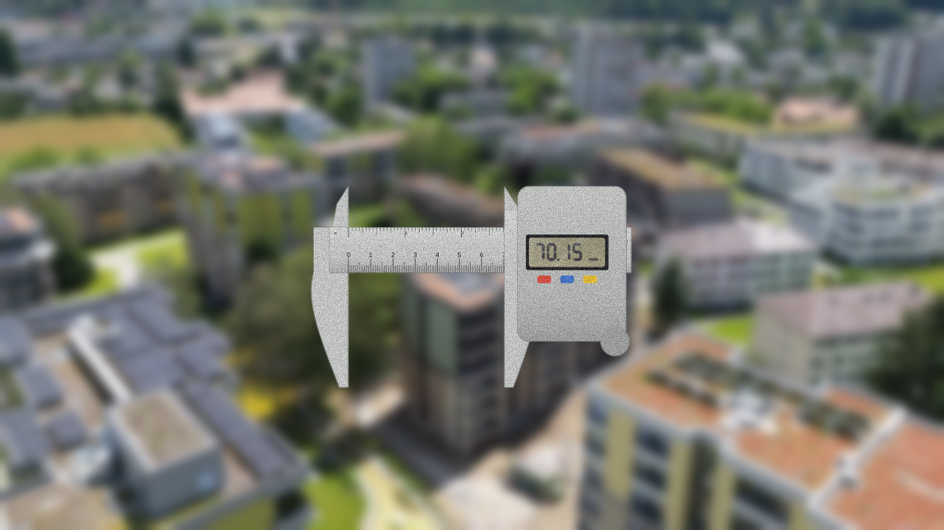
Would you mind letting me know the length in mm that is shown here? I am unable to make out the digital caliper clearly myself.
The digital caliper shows 70.15 mm
